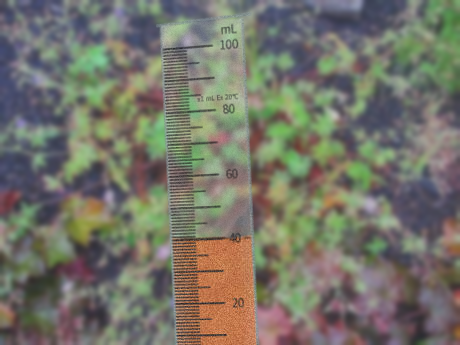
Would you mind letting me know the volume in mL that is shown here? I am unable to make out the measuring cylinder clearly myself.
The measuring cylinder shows 40 mL
